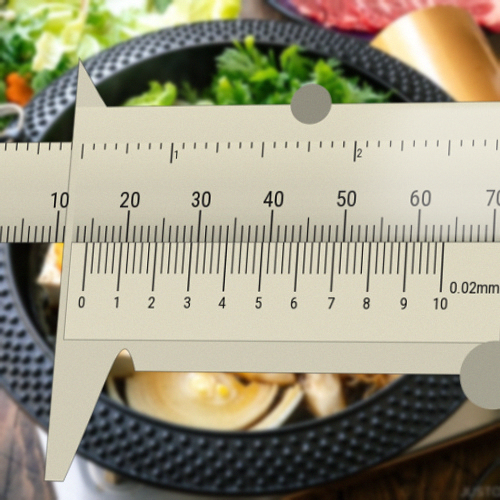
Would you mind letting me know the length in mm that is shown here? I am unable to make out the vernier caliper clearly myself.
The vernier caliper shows 14.4 mm
